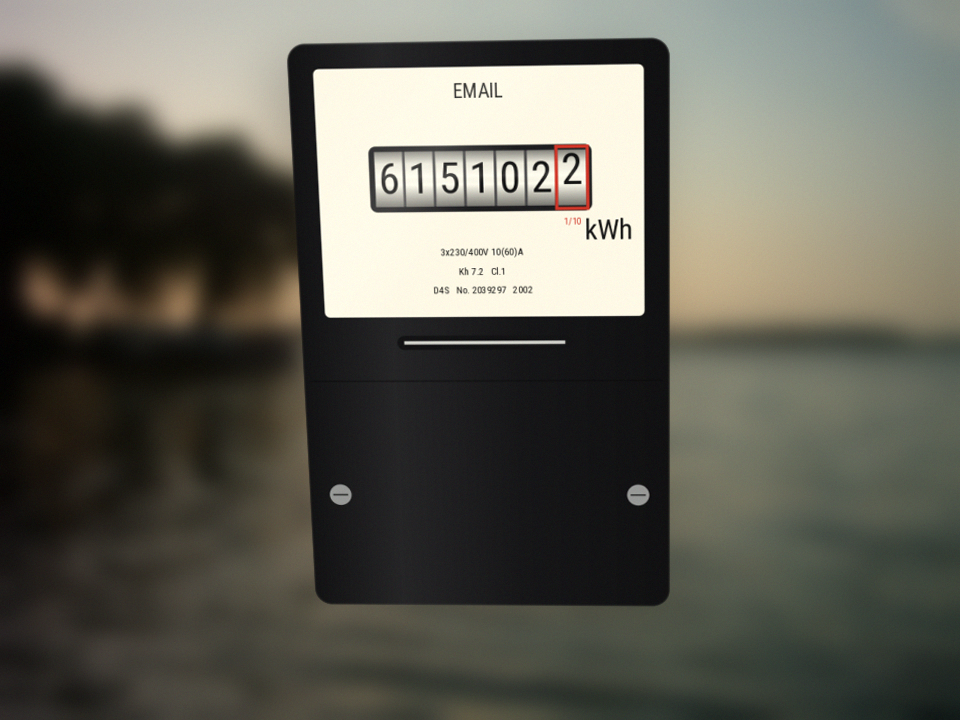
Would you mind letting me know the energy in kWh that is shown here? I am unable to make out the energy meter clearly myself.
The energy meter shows 615102.2 kWh
